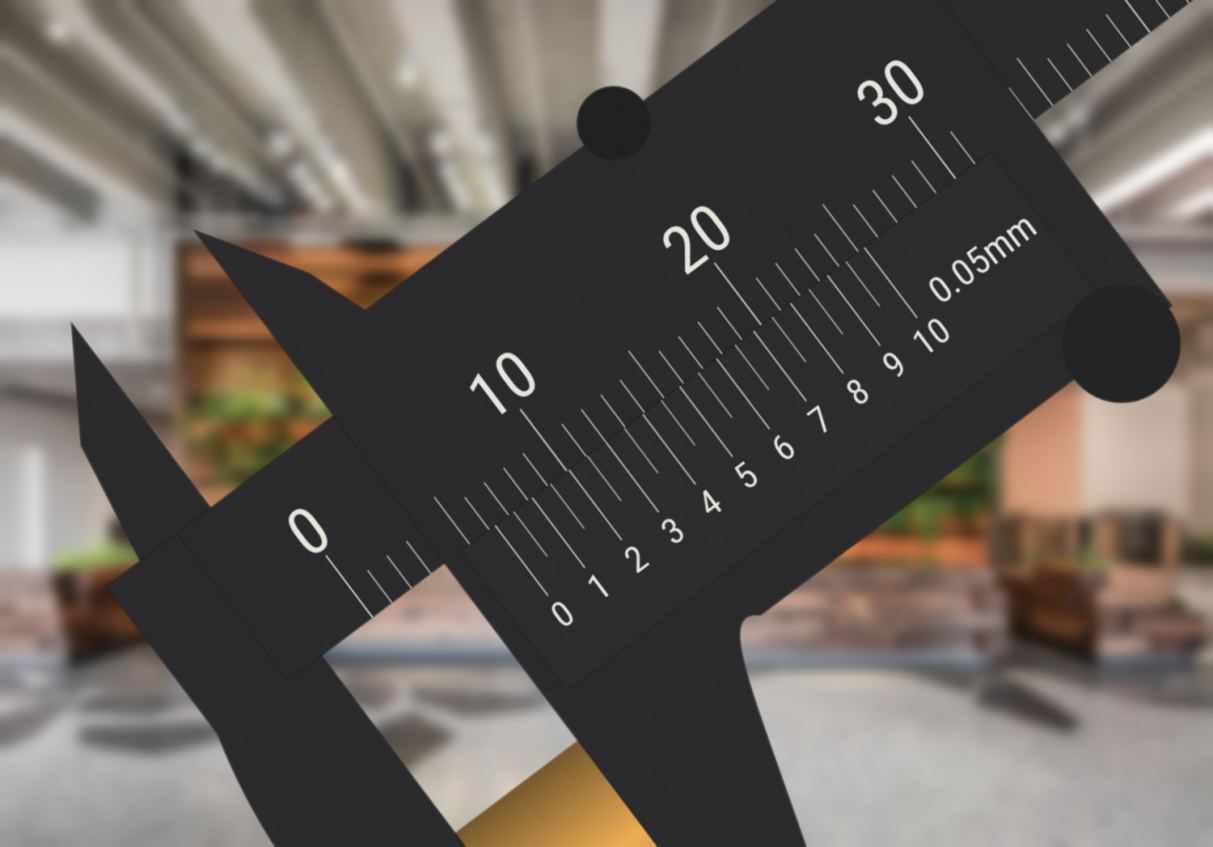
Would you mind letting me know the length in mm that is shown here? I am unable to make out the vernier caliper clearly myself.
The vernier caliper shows 6.3 mm
